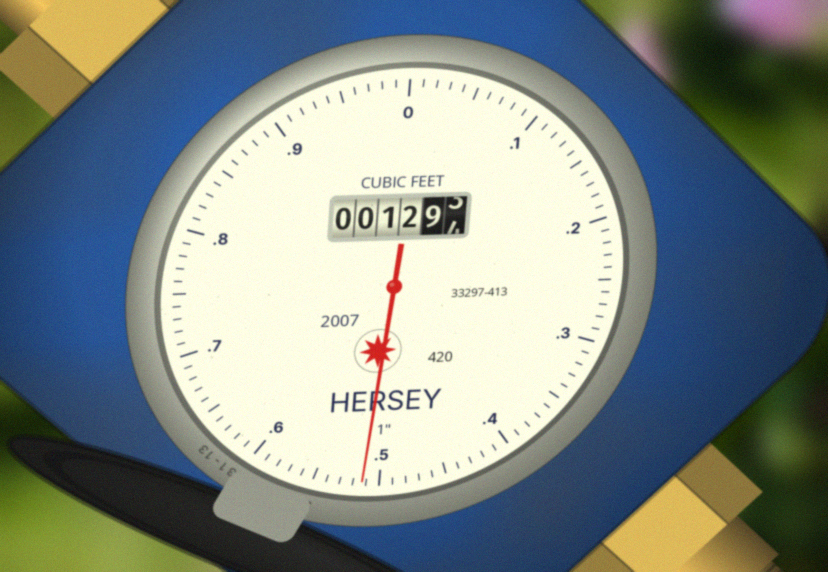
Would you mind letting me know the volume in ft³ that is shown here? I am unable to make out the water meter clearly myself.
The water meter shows 1293.51 ft³
